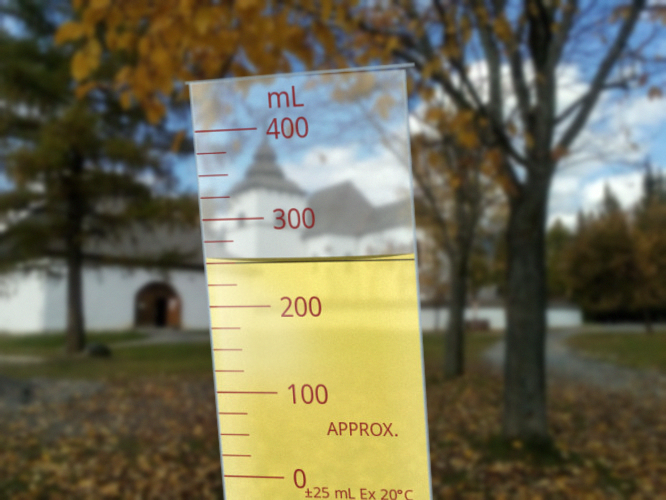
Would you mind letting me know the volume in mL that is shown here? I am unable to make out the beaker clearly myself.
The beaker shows 250 mL
